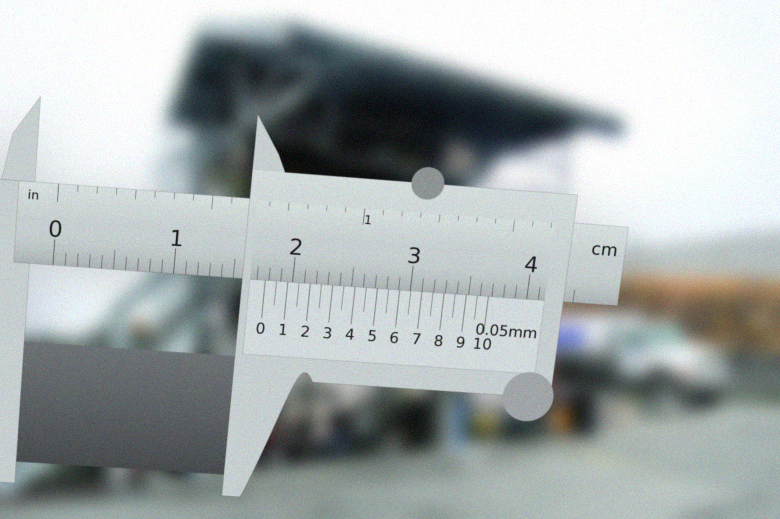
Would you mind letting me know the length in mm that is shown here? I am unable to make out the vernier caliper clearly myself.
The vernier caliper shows 17.7 mm
